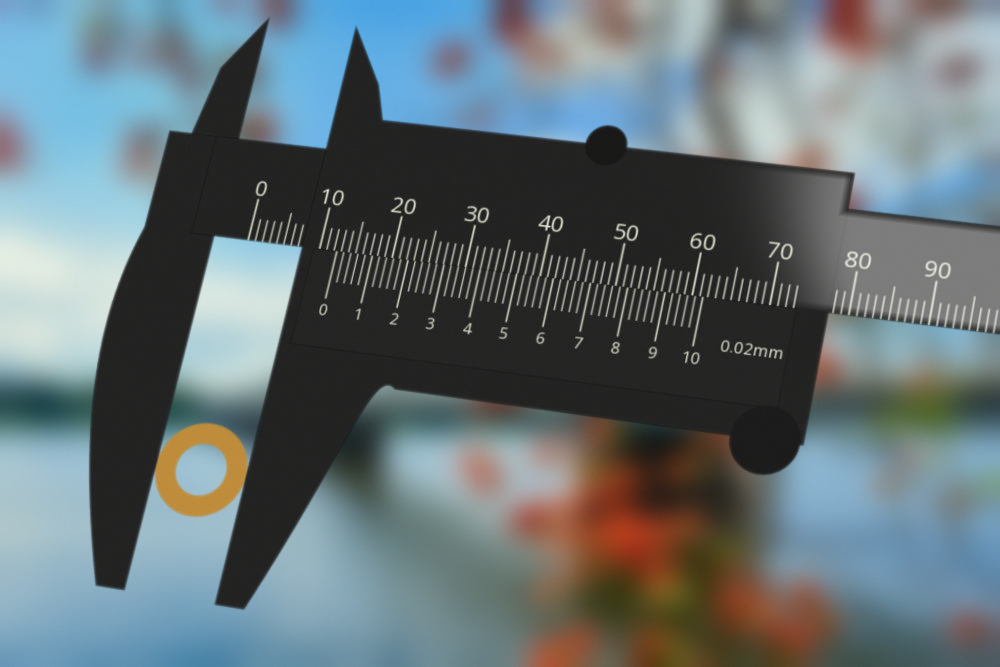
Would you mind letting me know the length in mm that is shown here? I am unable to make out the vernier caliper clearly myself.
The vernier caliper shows 12.4 mm
